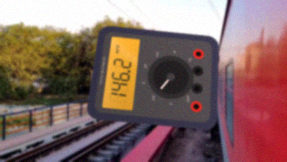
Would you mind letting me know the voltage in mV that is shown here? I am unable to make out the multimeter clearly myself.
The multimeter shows 146.2 mV
